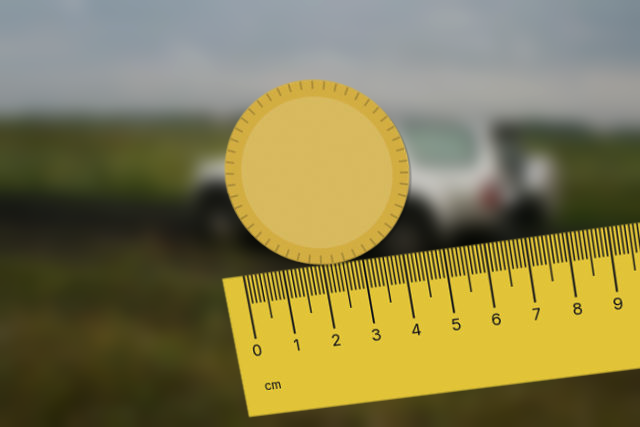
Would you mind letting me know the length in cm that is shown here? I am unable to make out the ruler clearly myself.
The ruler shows 4.5 cm
